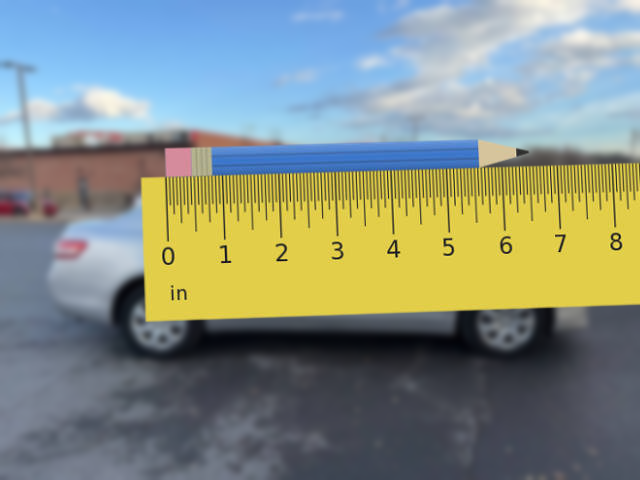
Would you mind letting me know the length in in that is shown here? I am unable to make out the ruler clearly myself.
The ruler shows 6.5 in
